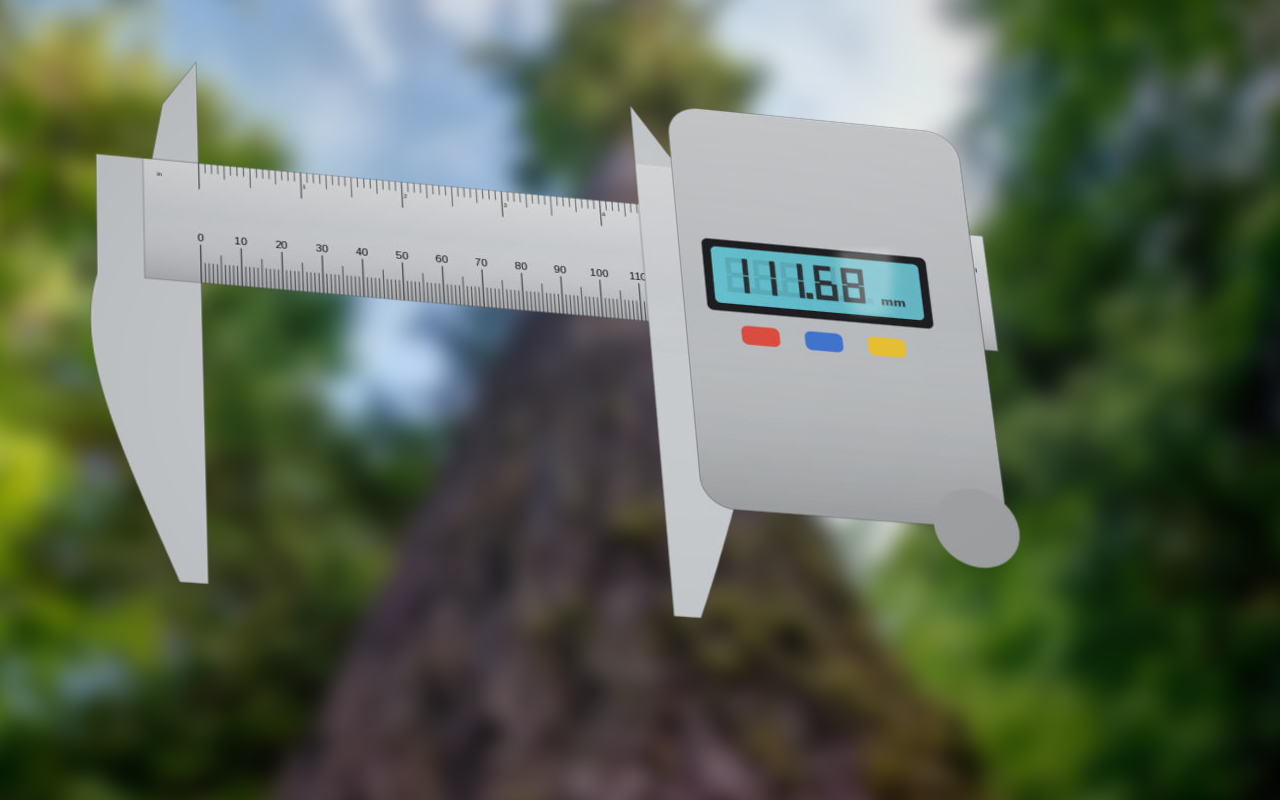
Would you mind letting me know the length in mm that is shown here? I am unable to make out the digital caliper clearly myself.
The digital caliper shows 111.68 mm
